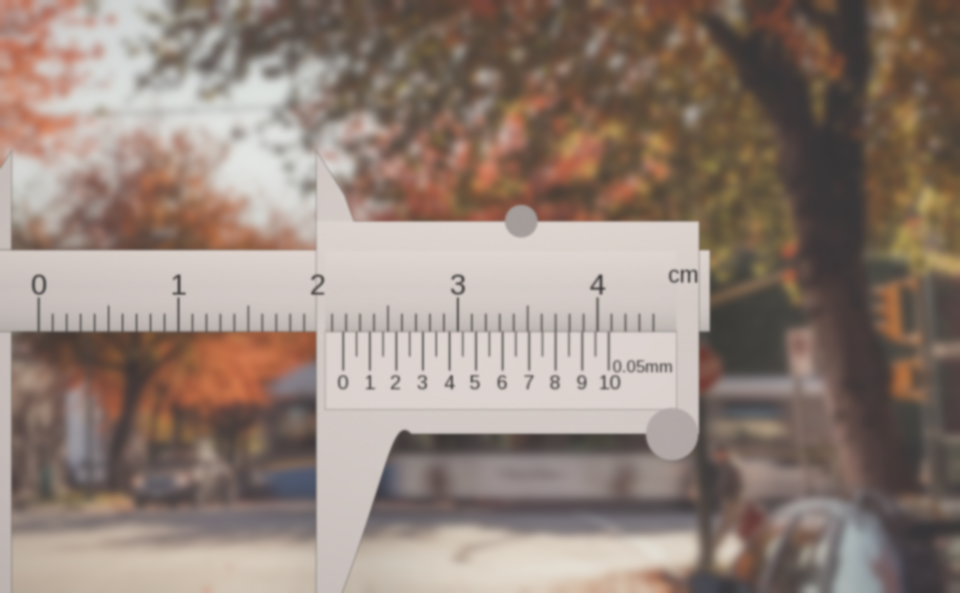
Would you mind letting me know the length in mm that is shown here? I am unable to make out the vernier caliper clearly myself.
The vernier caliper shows 21.8 mm
